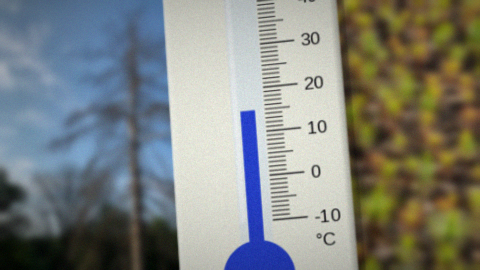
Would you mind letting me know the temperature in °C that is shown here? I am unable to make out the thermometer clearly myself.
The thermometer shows 15 °C
